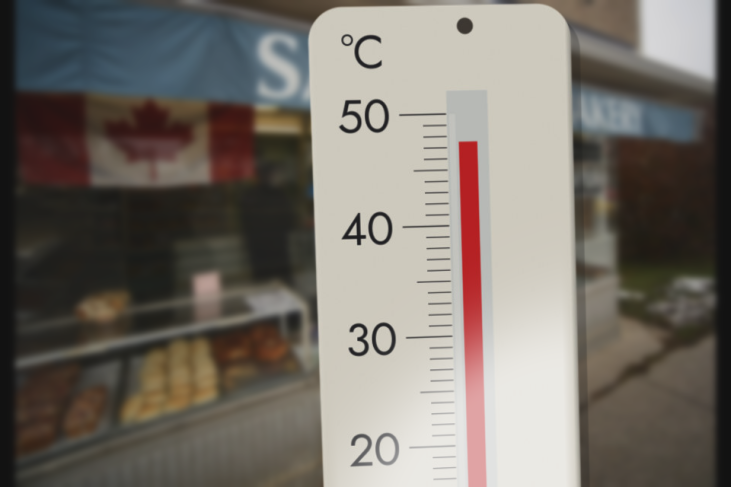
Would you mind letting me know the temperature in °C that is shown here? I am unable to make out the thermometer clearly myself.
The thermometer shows 47.5 °C
